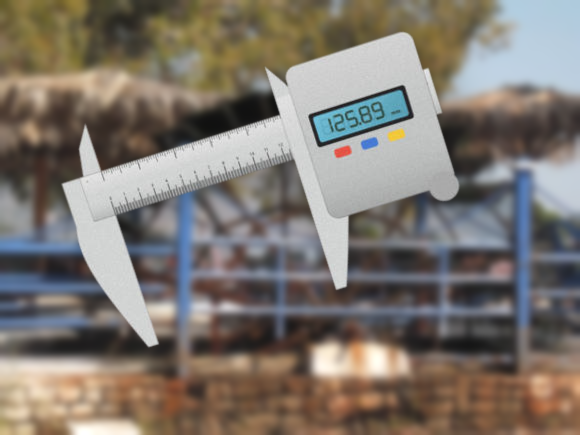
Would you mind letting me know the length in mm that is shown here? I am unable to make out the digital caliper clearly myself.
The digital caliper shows 125.89 mm
